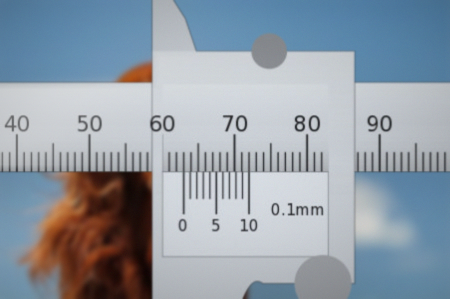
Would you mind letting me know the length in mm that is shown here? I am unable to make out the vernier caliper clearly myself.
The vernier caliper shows 63.0 mm
